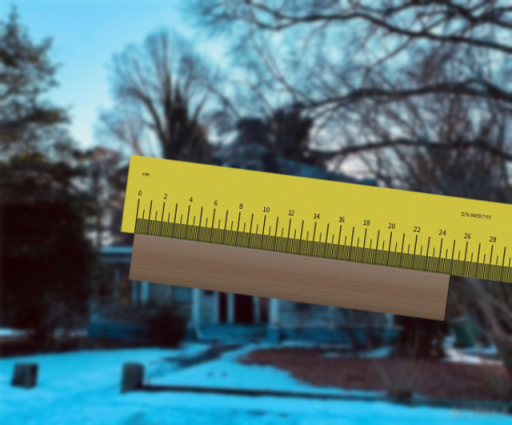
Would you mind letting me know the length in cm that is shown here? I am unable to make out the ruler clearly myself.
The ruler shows 25 cm
